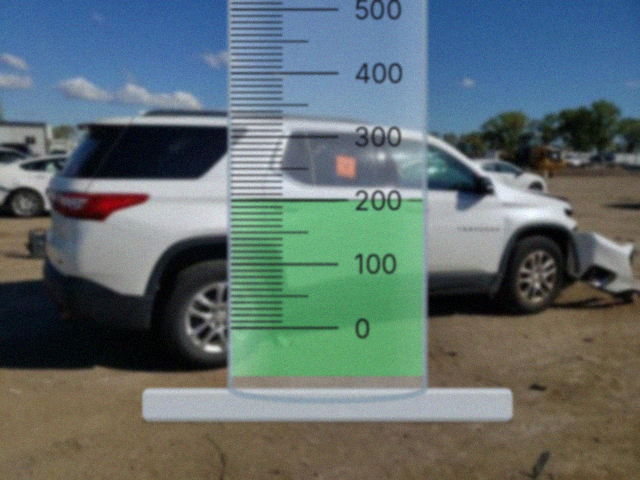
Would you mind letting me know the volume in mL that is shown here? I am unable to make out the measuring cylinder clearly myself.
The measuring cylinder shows 200 mL
